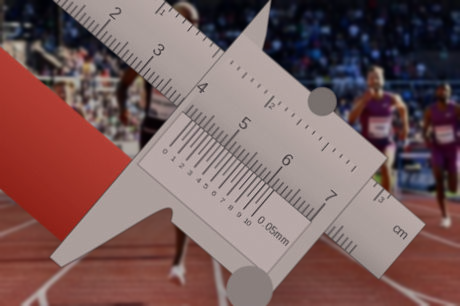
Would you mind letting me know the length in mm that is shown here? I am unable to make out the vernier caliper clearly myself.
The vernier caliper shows 42.6 mm
